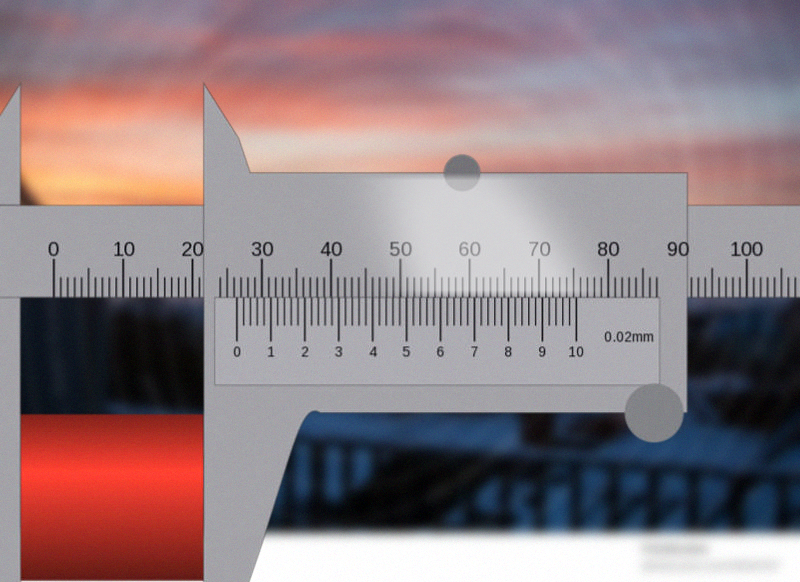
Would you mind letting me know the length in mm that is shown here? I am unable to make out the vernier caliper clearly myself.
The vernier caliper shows 26.4 mm
